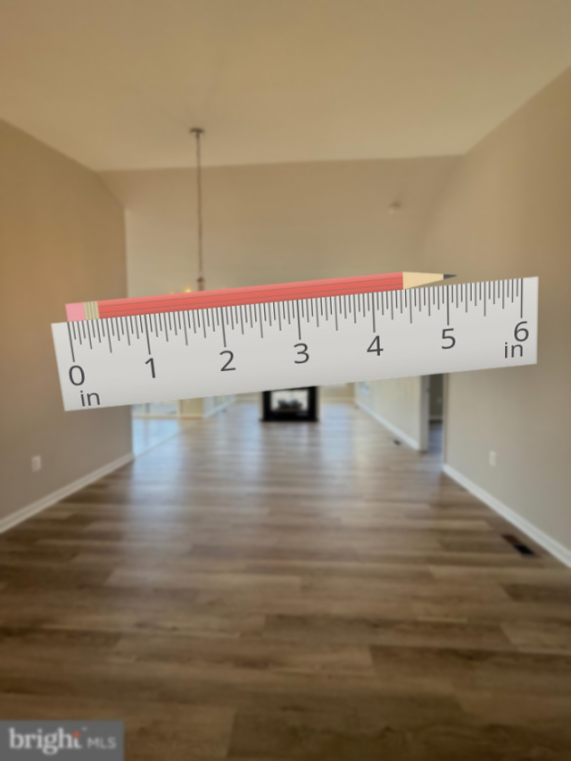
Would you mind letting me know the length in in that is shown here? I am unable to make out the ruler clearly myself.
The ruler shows 5.125 in
